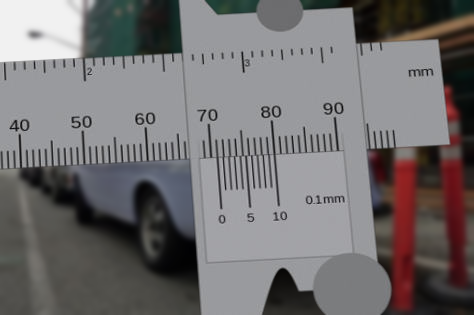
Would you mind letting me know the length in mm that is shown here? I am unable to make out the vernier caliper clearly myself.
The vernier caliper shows 71.0 mm
